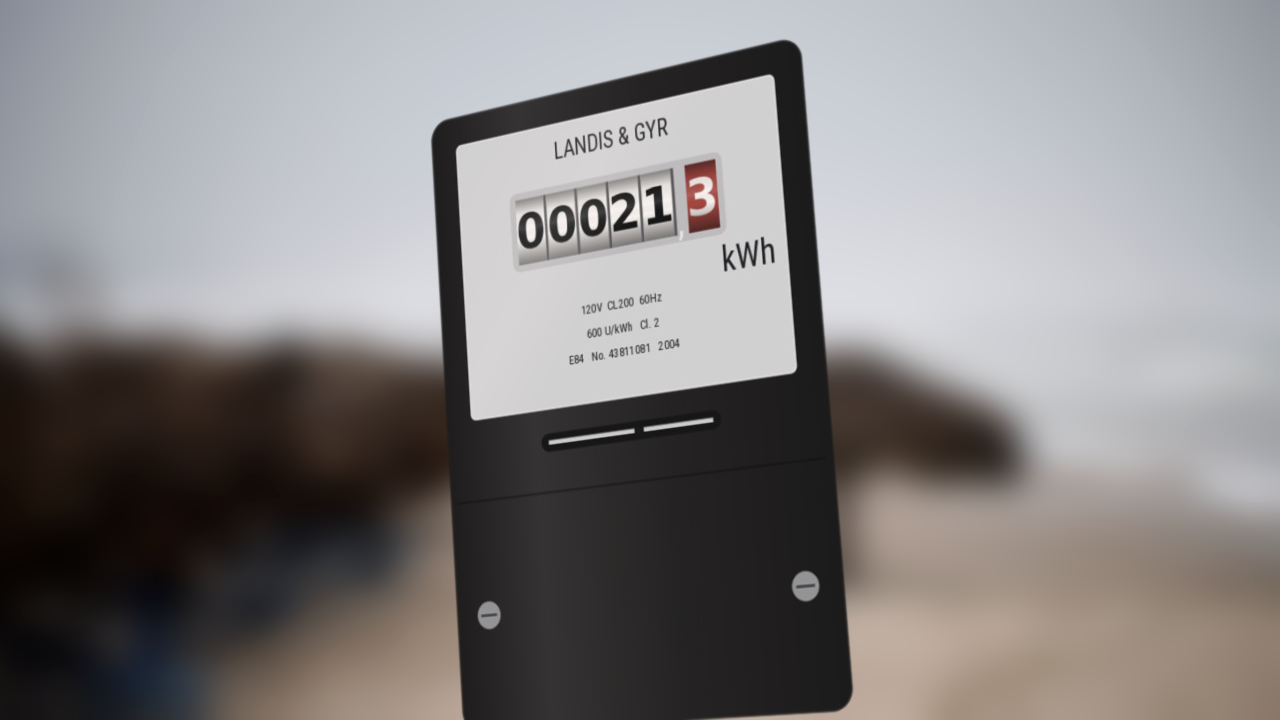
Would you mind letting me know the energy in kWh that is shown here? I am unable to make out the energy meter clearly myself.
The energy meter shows 21.3 kWh
